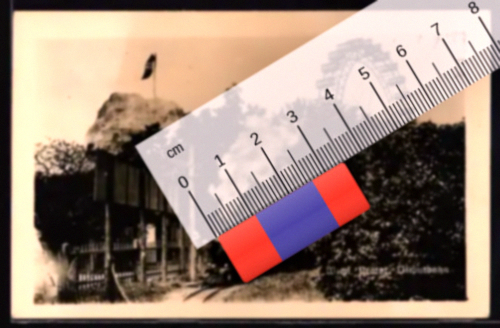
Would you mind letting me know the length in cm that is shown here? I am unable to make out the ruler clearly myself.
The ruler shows 3.5 cm
